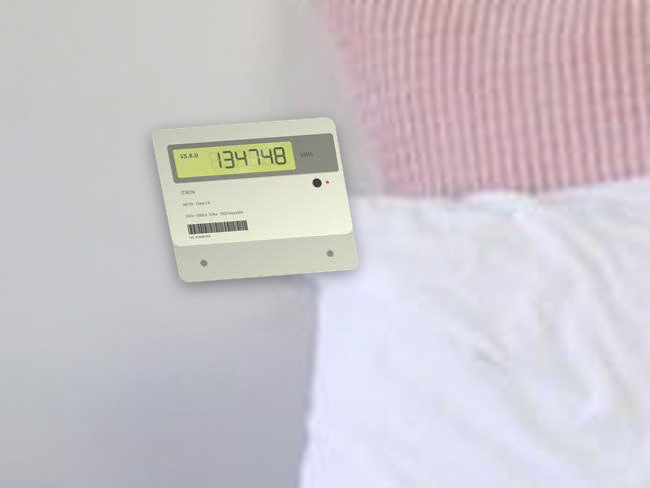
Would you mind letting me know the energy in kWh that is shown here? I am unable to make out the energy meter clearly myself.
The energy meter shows 134748 kWh
